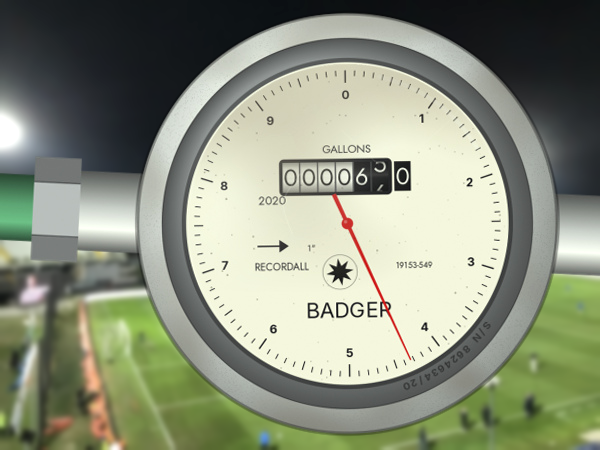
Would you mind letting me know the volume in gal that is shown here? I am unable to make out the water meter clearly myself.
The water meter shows 654.3 gal
